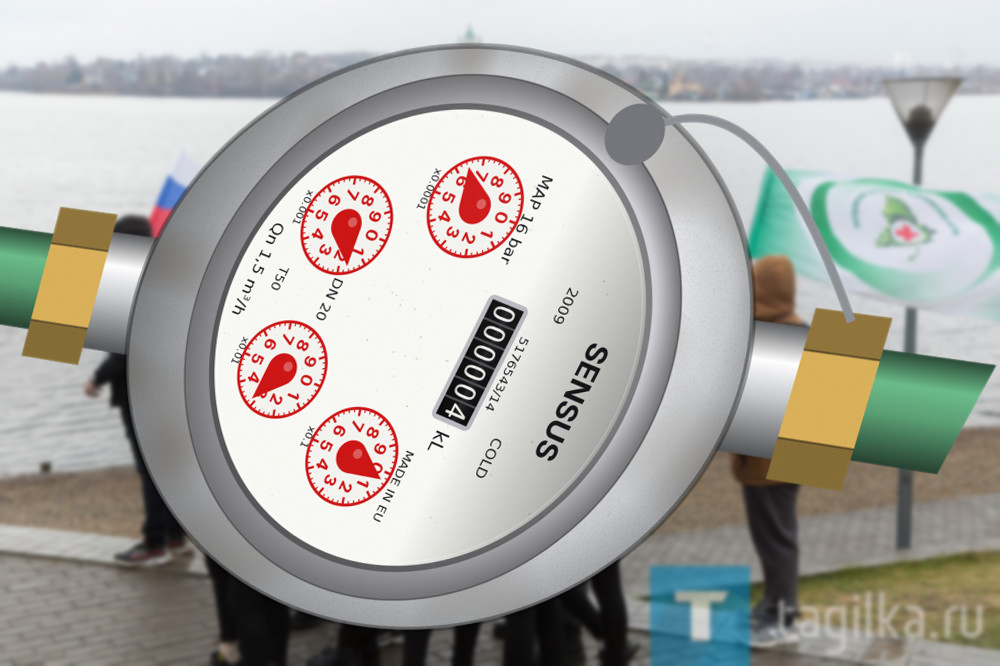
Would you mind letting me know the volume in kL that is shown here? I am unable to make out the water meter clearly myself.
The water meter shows 4.0316 kL
